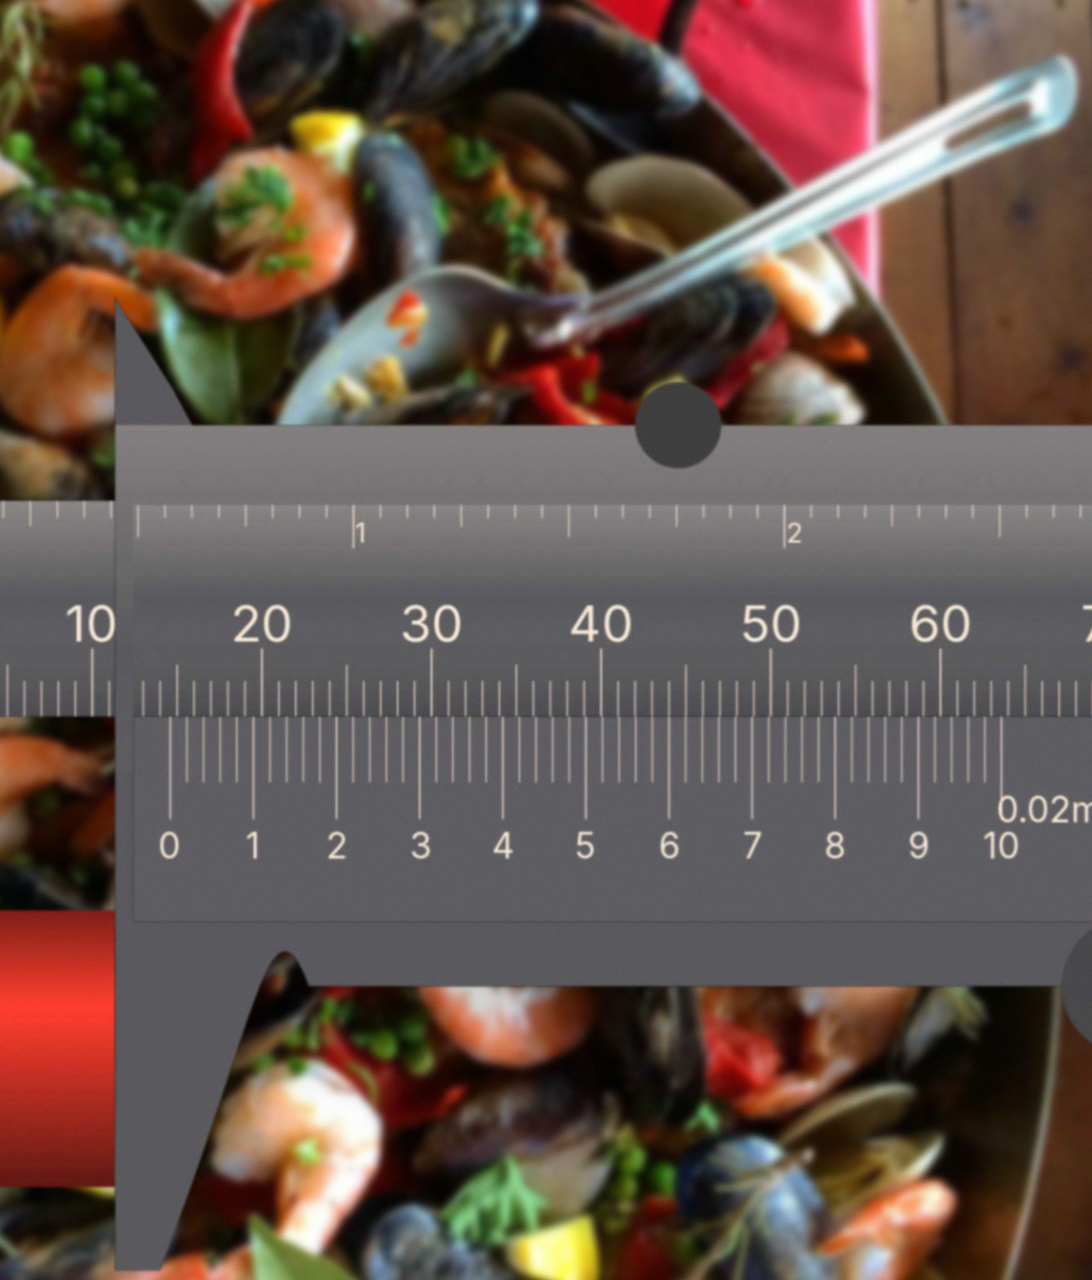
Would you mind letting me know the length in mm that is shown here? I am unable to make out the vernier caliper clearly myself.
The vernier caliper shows 14.6 mm
